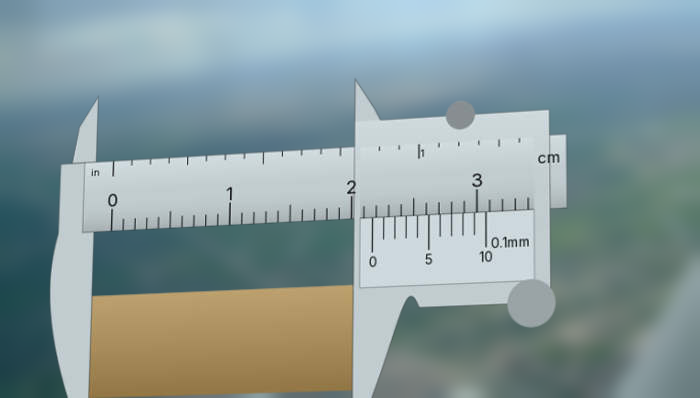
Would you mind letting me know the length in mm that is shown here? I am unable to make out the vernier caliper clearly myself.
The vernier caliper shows 21.7 mm
